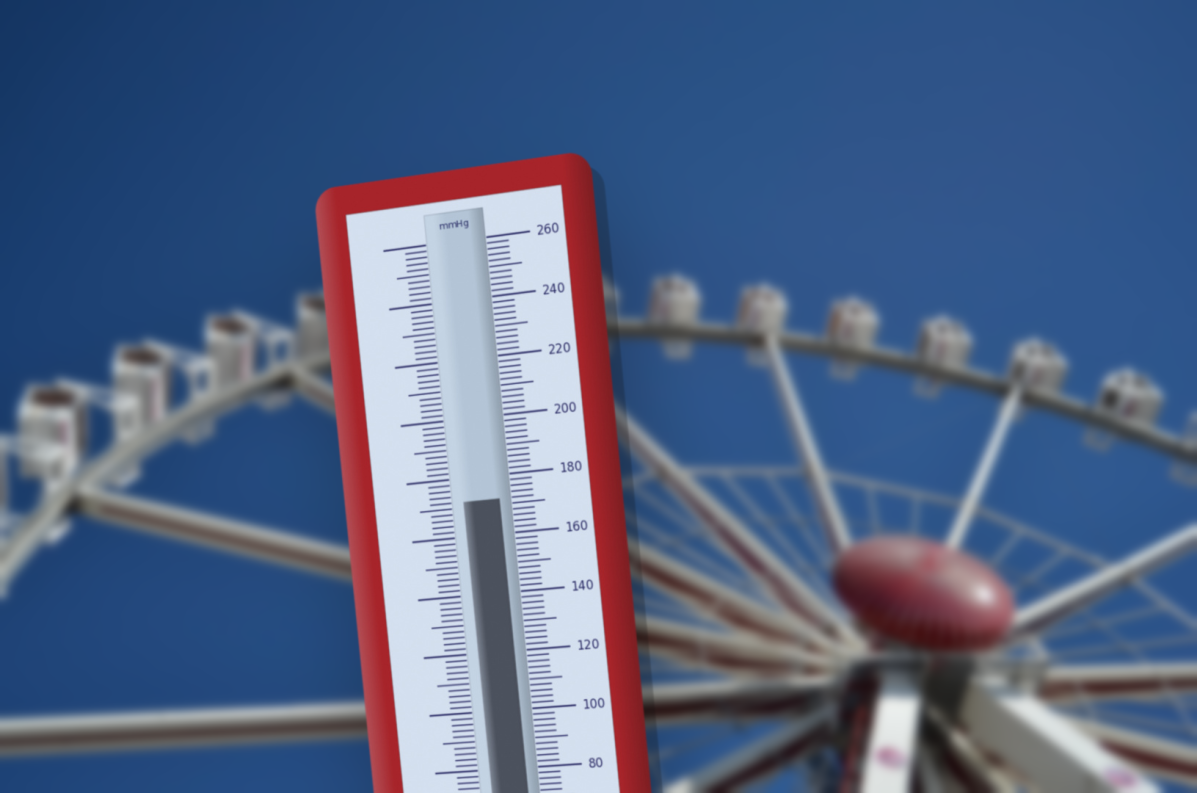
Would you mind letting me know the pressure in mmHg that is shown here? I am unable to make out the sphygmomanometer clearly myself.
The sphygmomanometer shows 172 mmHg
